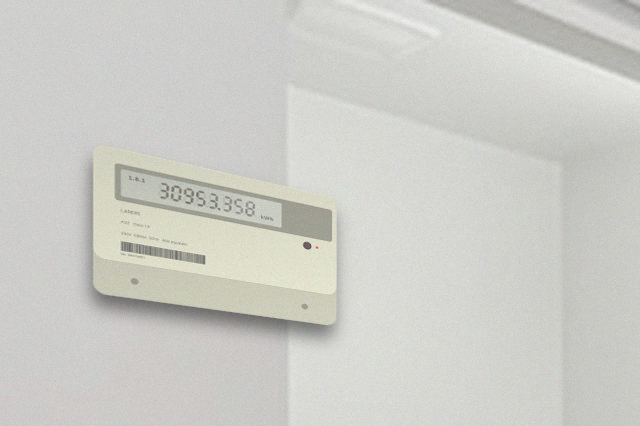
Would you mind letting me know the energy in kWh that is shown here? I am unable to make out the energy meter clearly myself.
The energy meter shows 30953.358 kWh
